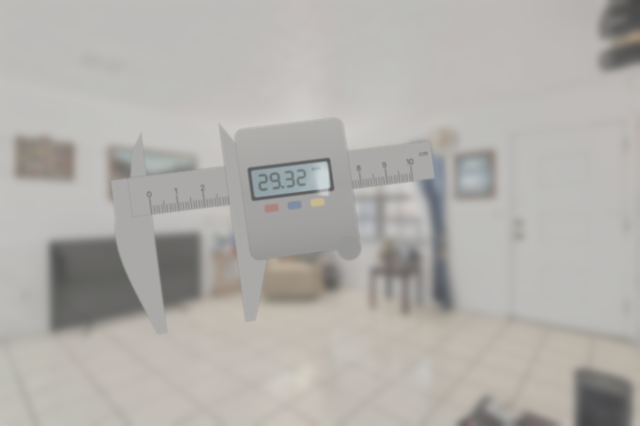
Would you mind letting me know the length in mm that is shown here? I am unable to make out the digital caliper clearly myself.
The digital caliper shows 29.32 mm
